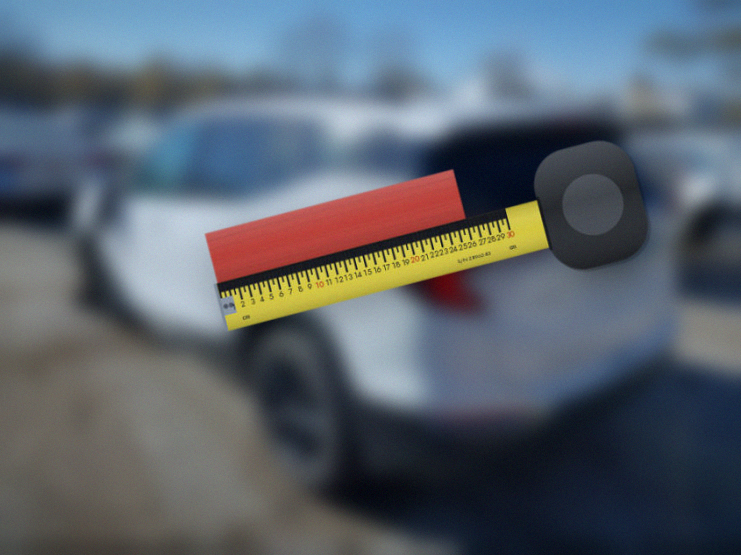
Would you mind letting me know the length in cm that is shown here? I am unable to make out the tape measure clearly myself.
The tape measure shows 26 cm
